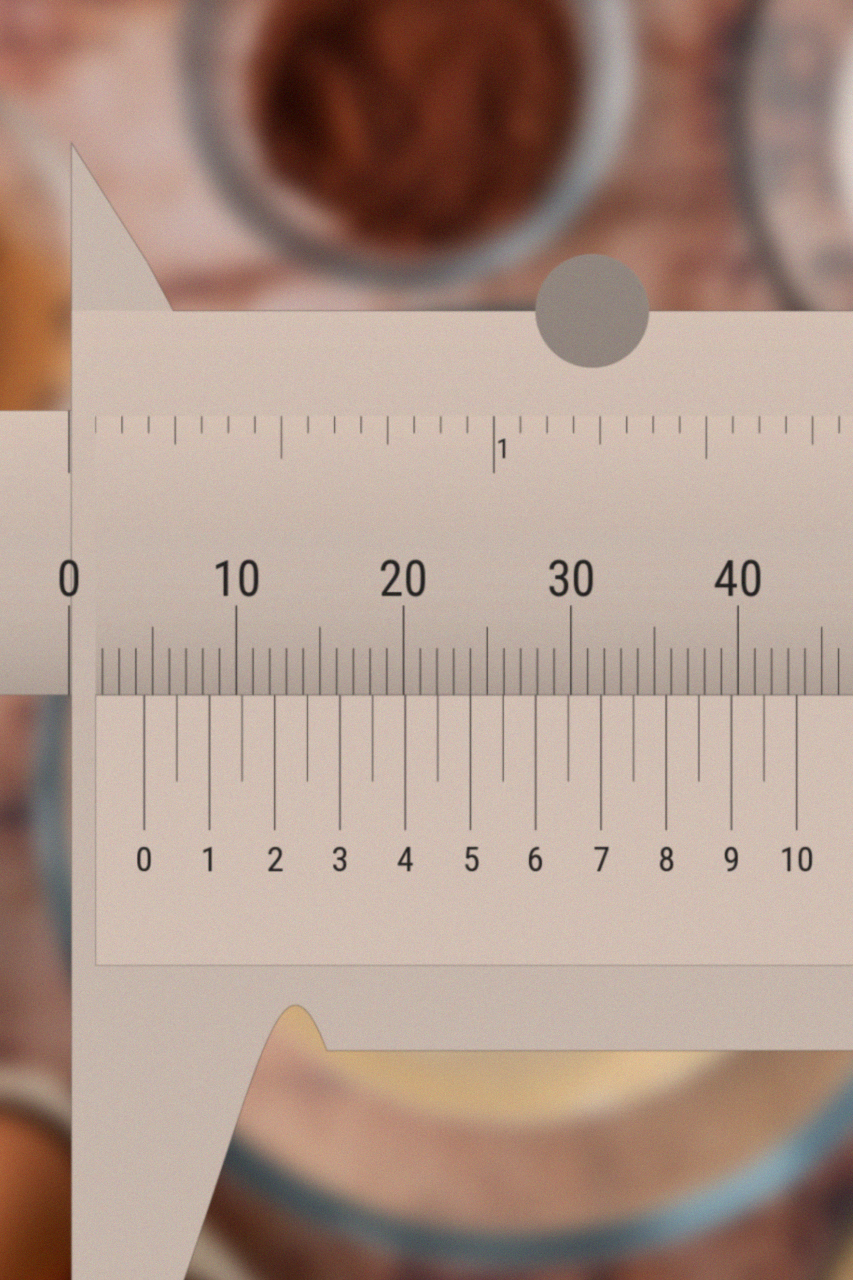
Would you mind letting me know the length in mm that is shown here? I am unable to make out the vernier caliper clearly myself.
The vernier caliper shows 4.5 mm
